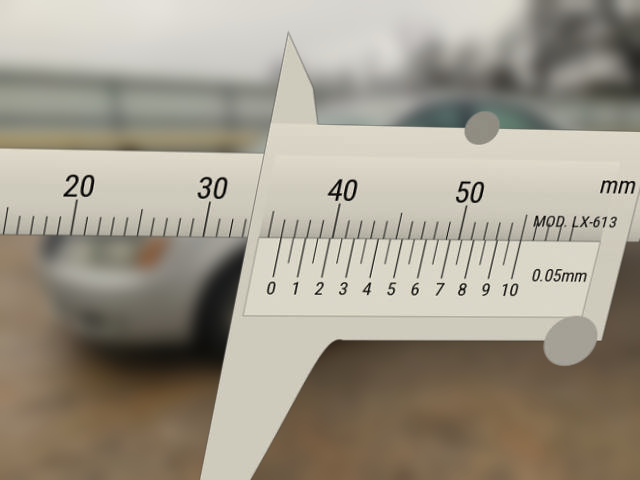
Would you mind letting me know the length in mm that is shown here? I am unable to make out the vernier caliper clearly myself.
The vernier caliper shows 36.0 mm
